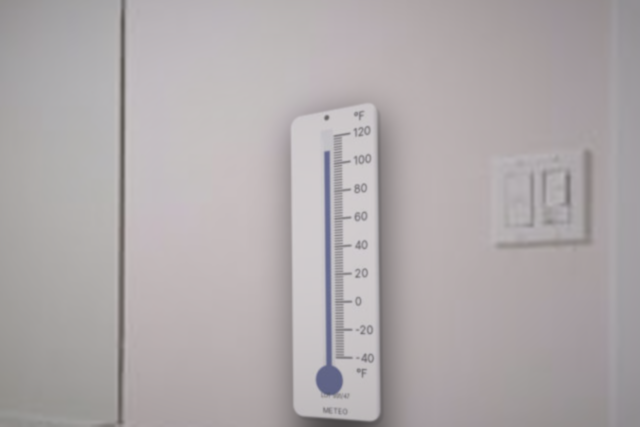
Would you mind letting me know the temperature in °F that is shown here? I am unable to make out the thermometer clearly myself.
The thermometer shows 110 °F
